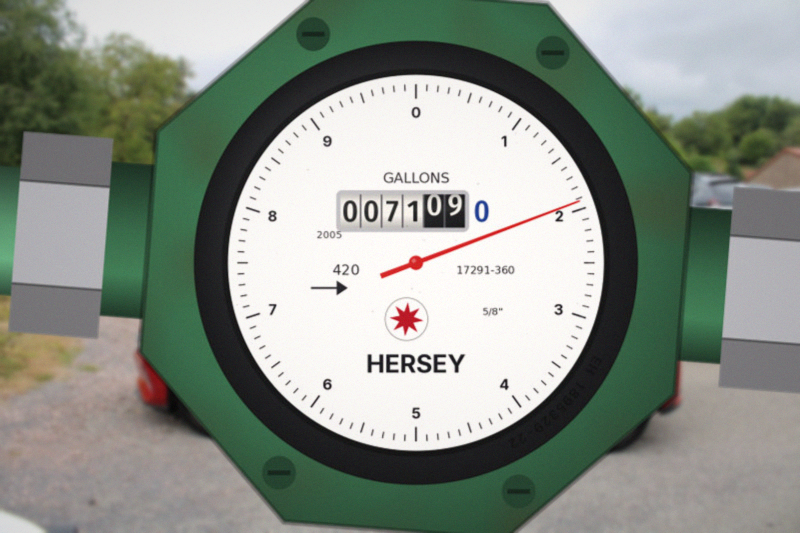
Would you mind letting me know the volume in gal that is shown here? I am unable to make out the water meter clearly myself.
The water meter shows 71091.9 gal
